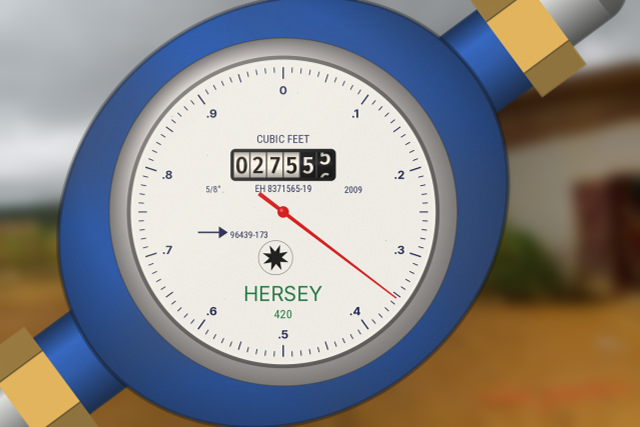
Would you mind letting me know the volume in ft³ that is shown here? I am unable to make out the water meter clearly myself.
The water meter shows 27555.35 ft³
